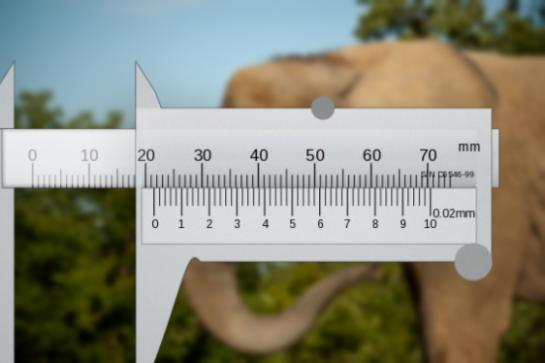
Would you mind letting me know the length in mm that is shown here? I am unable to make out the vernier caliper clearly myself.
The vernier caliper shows 21.5 mm
